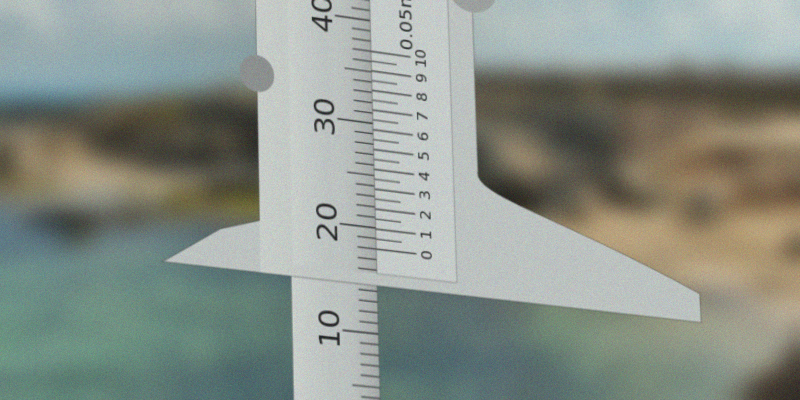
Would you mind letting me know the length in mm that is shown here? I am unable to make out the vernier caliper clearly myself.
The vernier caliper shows 18.0 mm
